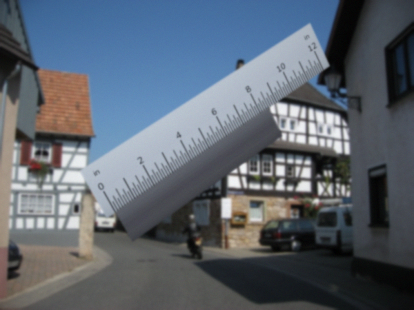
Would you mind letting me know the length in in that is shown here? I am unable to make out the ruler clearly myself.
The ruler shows 8.5 in
